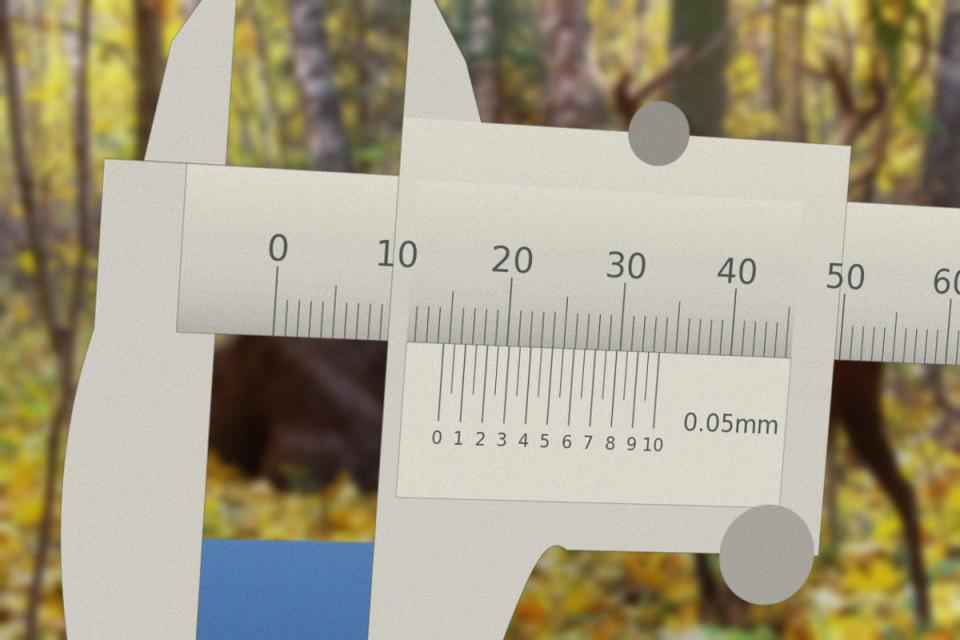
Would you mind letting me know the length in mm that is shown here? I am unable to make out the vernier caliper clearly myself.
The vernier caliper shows 14.5 mm
